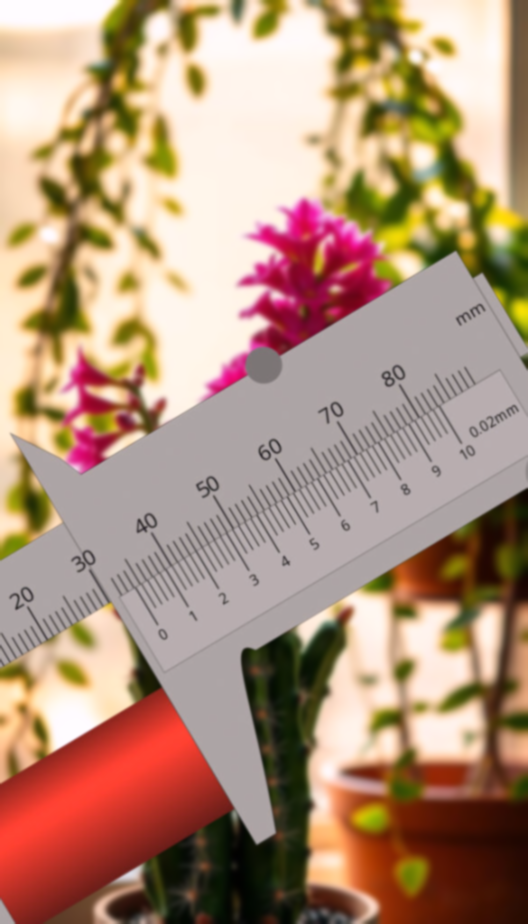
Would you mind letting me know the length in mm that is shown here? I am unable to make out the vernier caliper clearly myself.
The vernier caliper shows 34.2 mm
